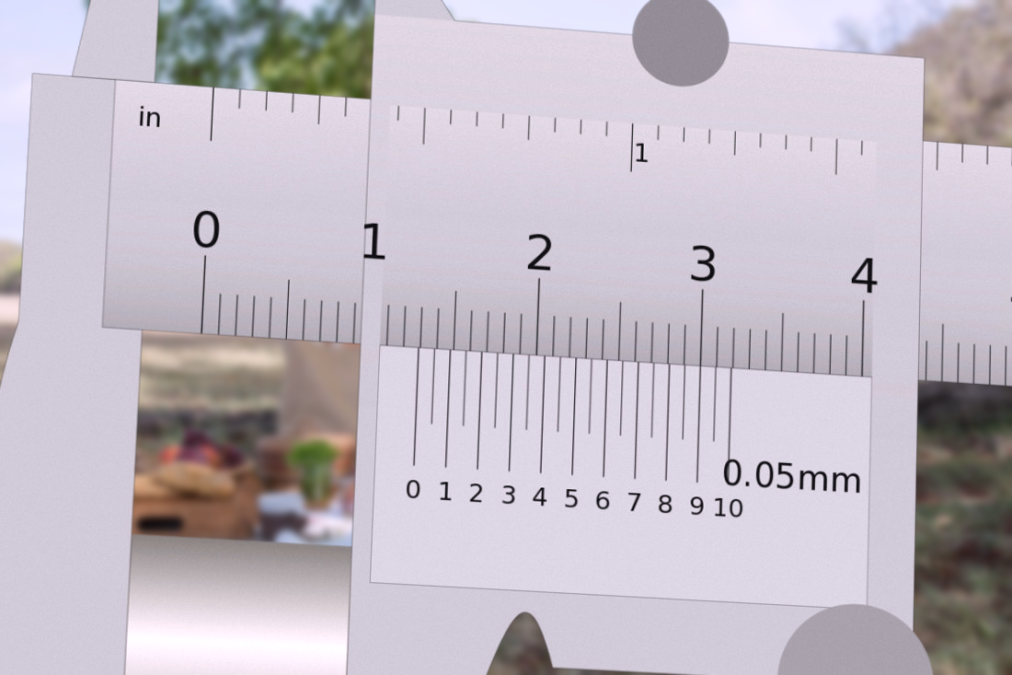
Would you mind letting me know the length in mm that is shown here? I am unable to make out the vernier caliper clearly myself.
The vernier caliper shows 12.9 mm
